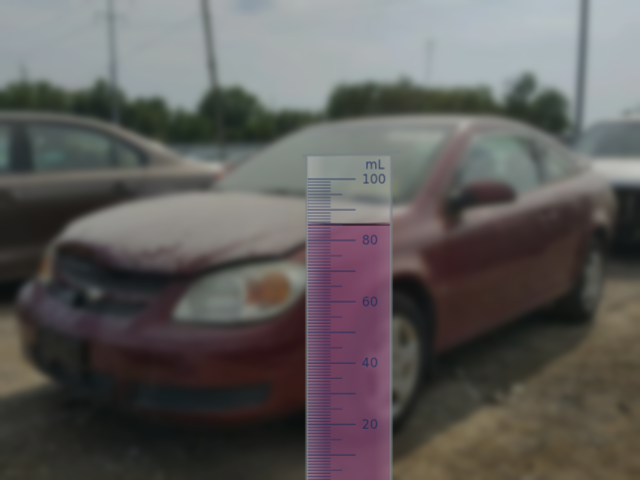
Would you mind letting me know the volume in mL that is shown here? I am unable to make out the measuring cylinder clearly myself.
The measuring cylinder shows 85 mL
